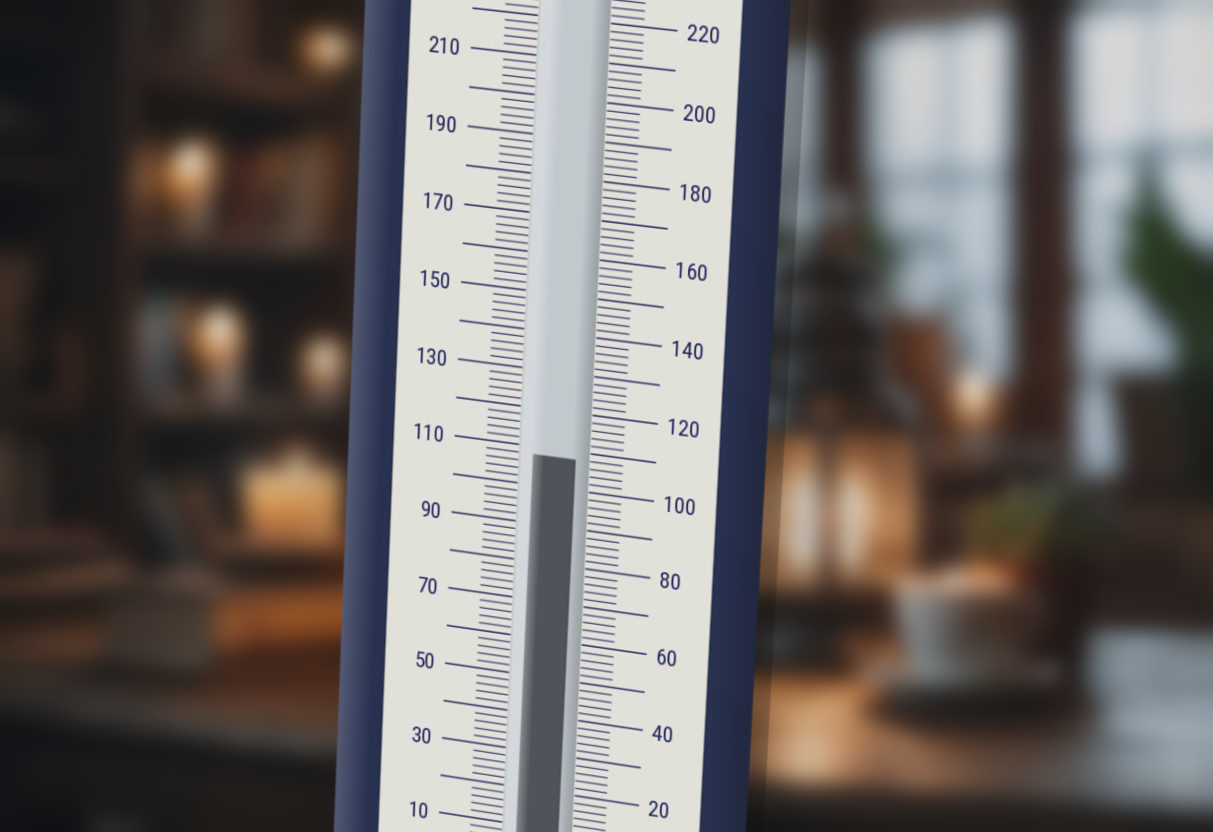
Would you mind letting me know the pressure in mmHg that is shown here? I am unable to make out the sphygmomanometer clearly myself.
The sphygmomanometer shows 108 mmHg
